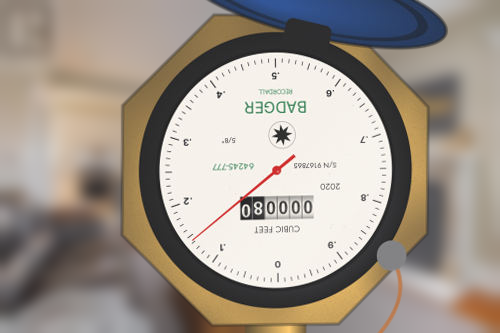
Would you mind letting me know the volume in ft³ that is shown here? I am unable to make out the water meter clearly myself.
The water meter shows 80.14 ft³
